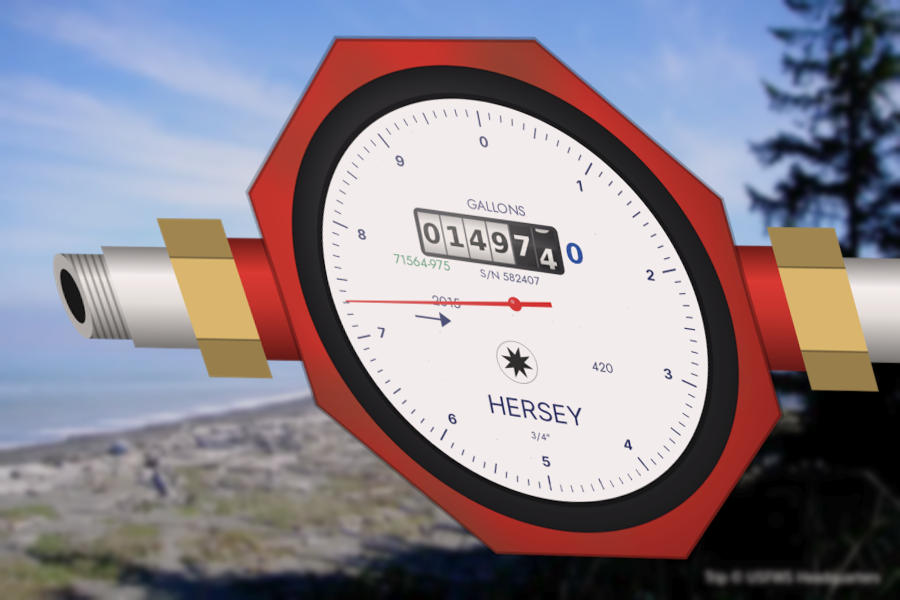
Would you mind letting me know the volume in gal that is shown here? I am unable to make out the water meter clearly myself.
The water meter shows 149737.3 gal
